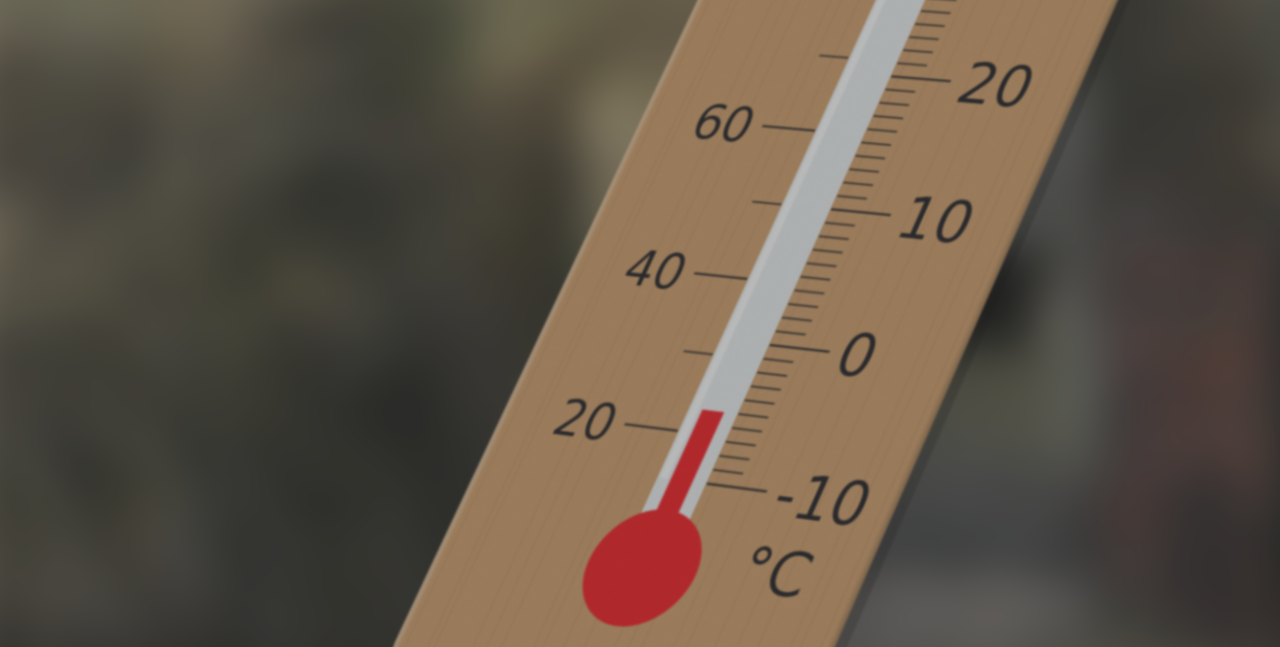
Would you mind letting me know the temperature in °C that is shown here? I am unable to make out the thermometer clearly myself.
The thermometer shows -5 °C
